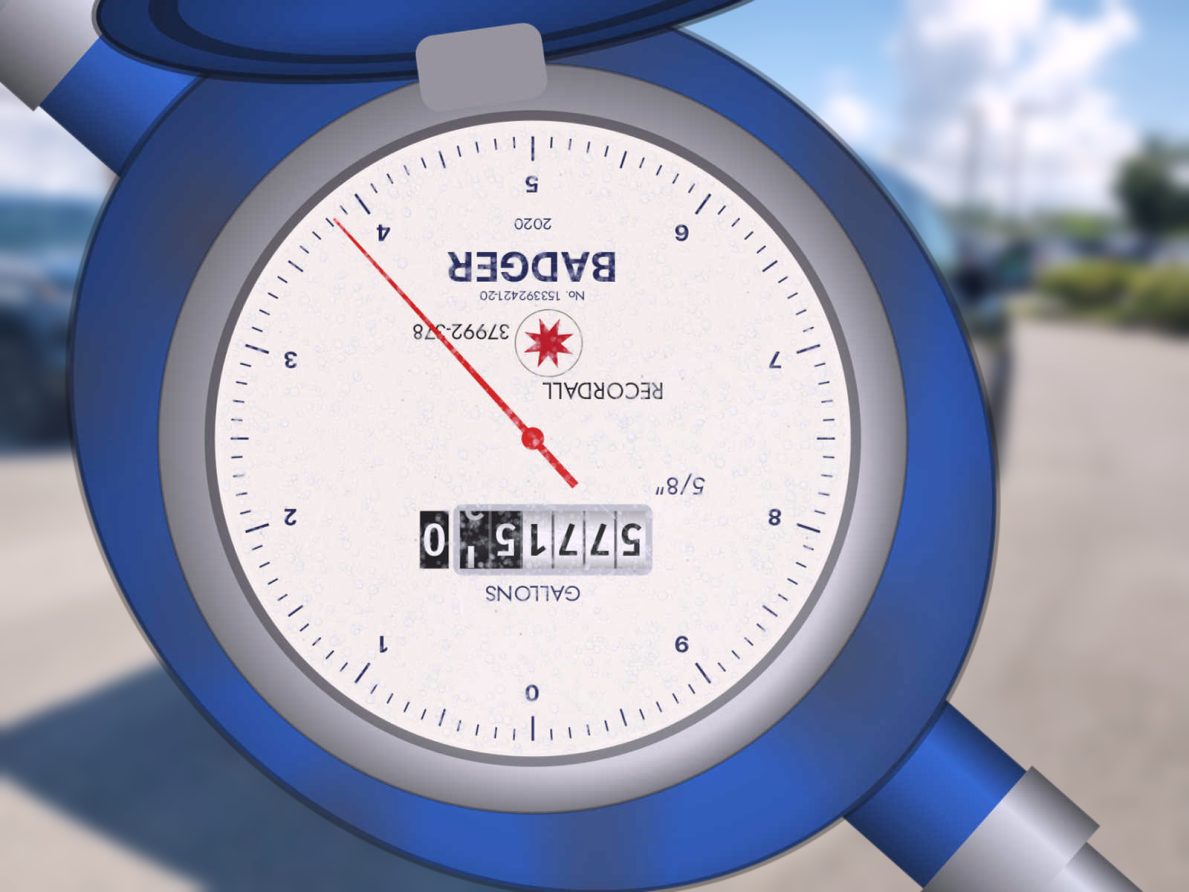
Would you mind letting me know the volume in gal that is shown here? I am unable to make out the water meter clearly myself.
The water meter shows 5771513.8 gal
